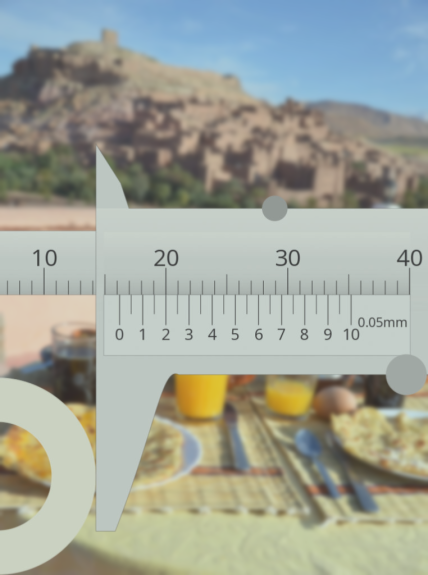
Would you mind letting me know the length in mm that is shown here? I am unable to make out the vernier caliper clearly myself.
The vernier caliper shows 16.2 mm
